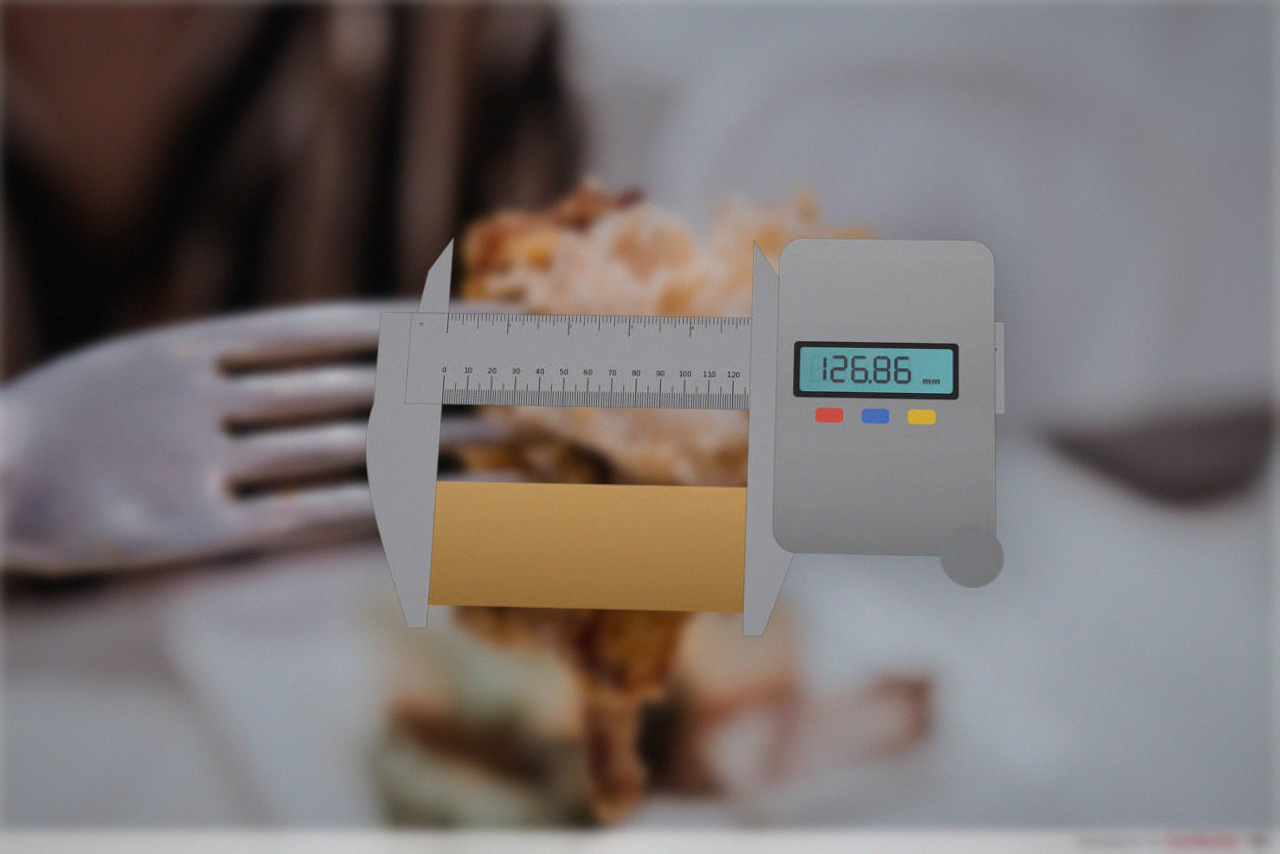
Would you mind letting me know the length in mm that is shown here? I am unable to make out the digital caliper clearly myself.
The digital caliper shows 126.86 mm
